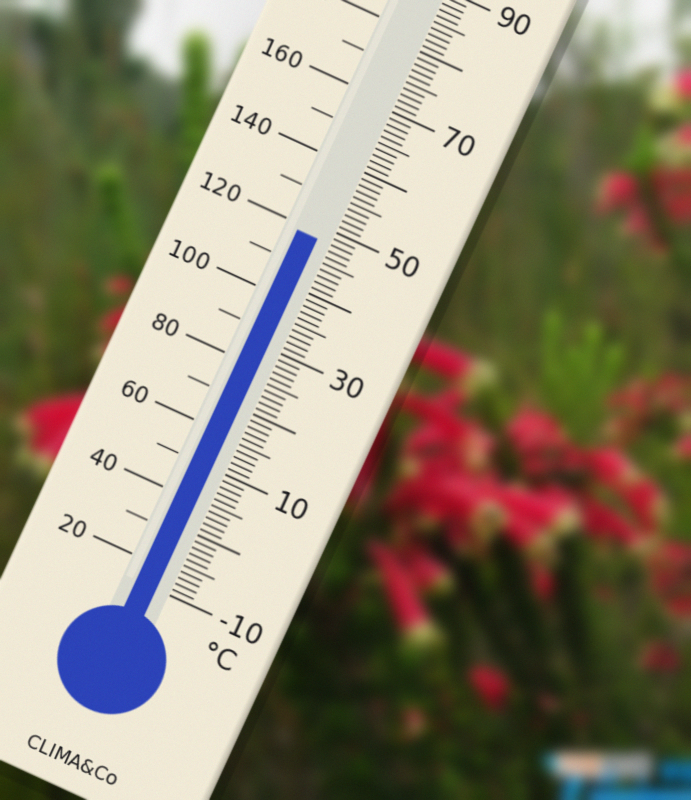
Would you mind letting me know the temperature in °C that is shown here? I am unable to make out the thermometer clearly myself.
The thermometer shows 48 °C
